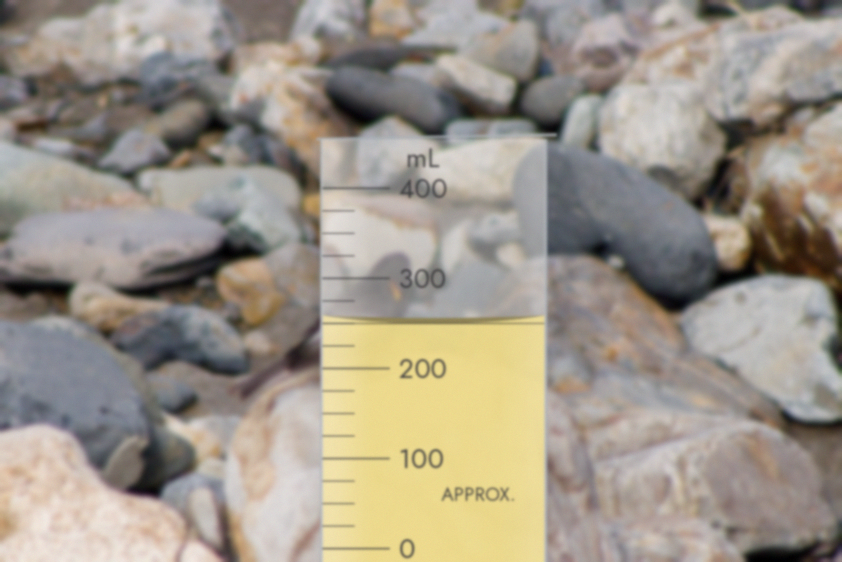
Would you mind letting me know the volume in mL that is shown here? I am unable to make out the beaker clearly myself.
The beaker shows 250 mL
